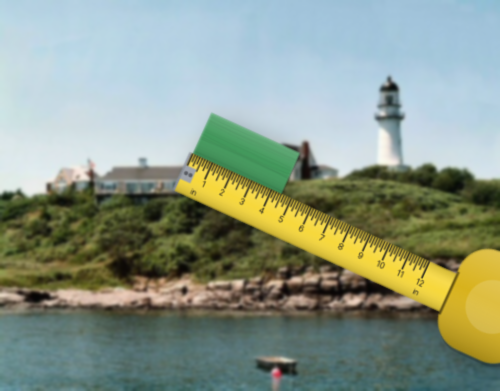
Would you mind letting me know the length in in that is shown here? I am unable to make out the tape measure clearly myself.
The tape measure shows 4.5 in
